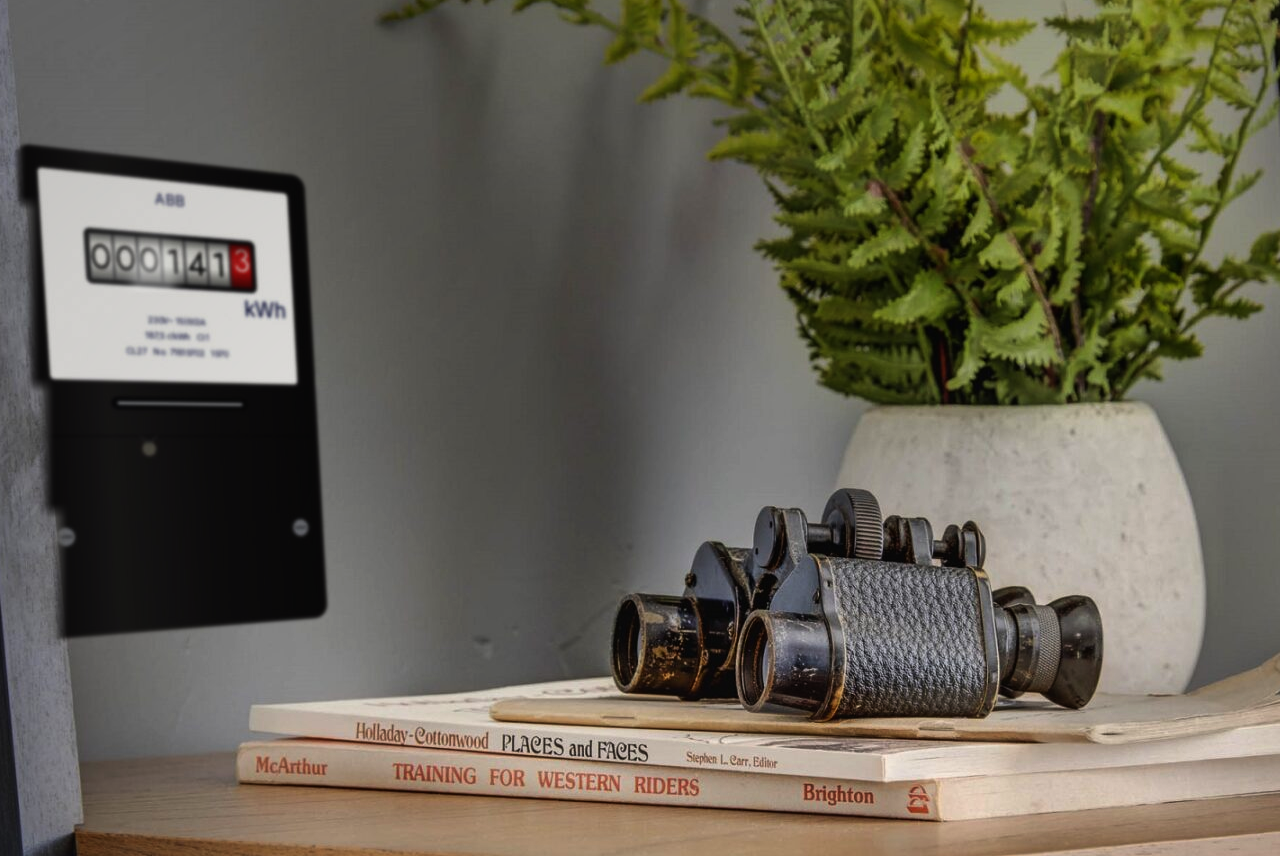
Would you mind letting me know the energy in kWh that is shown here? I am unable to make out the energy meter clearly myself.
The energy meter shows 141.3 kWh
